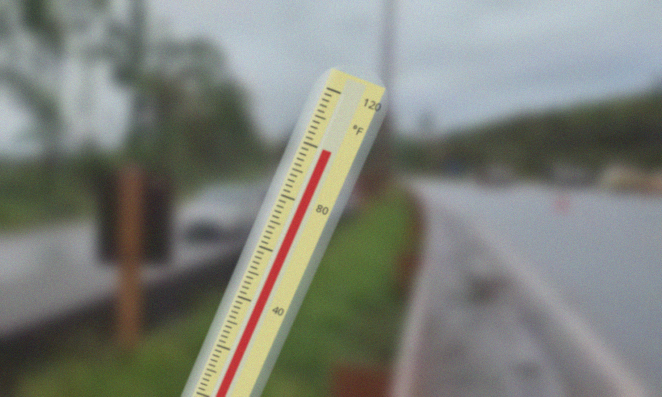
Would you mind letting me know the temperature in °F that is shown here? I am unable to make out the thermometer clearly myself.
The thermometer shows 100 °F
